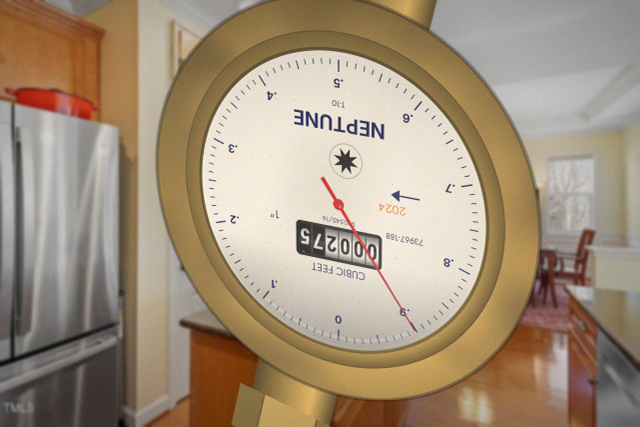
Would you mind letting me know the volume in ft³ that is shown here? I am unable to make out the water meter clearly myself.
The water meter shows 274.90 ft³
